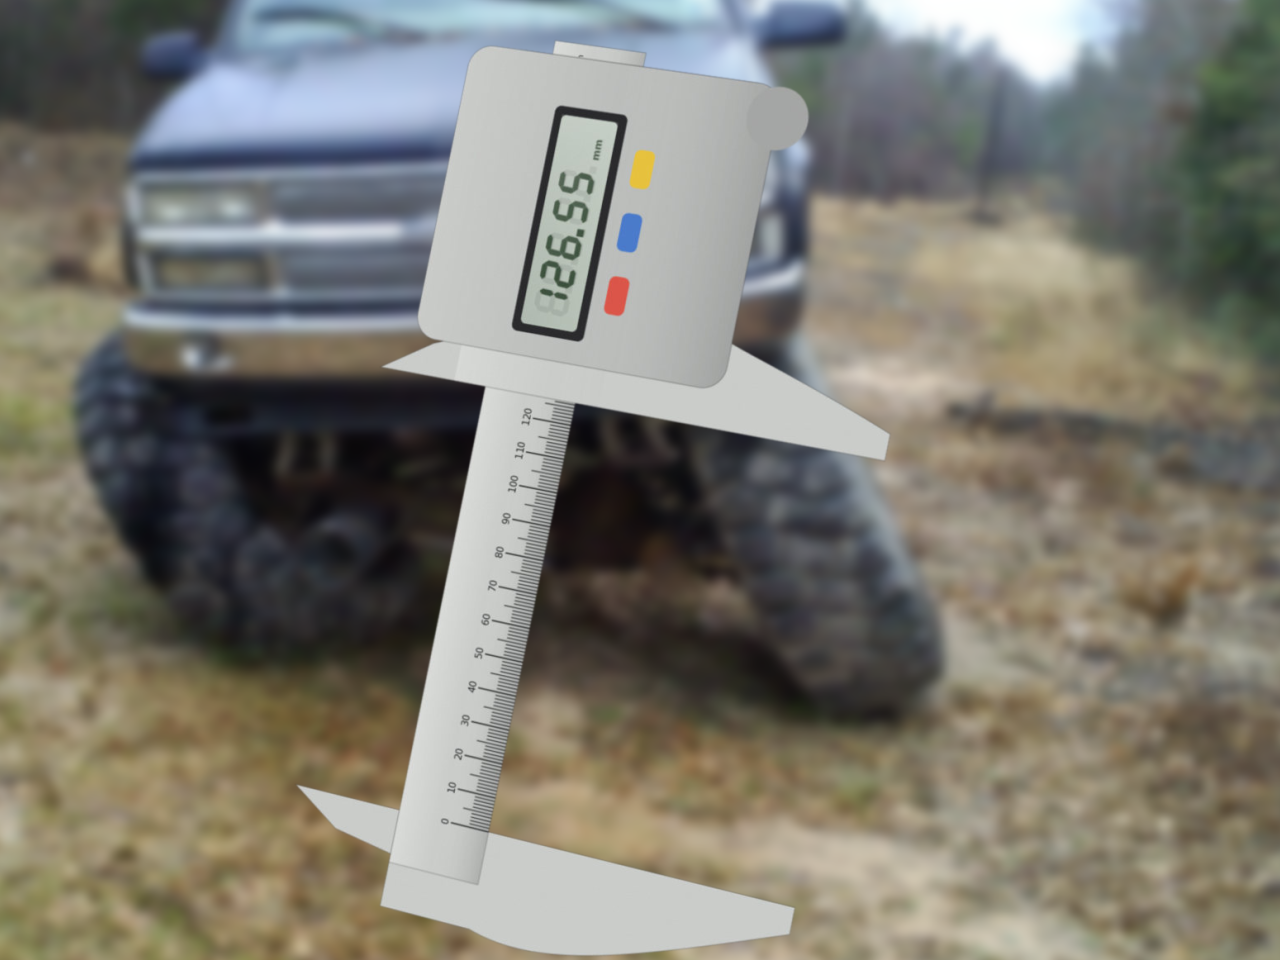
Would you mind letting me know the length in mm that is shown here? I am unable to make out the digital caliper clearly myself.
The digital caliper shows 126.55 mm
